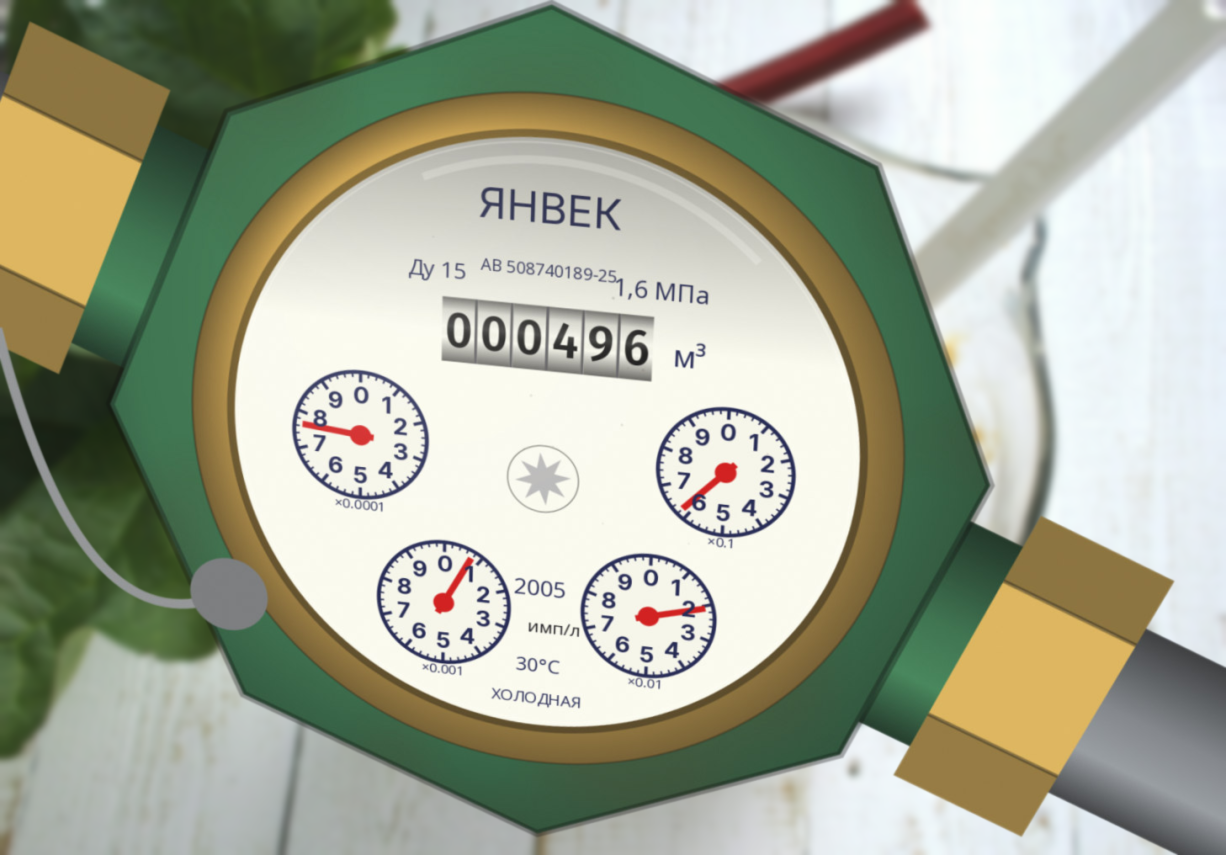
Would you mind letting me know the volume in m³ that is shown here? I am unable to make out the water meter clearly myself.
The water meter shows 496.6207 m³
